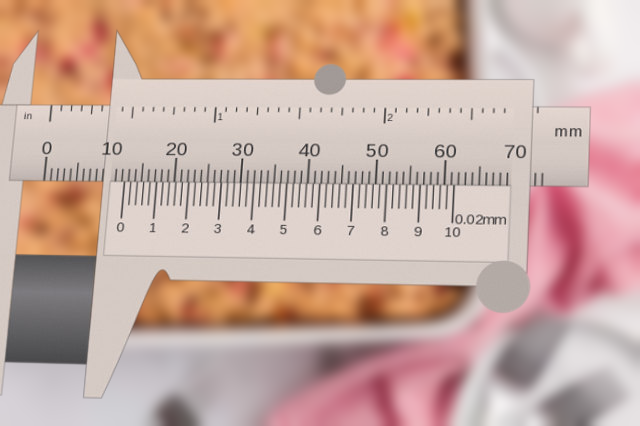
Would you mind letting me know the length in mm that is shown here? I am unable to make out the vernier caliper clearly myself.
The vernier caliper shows 12.4 mm
